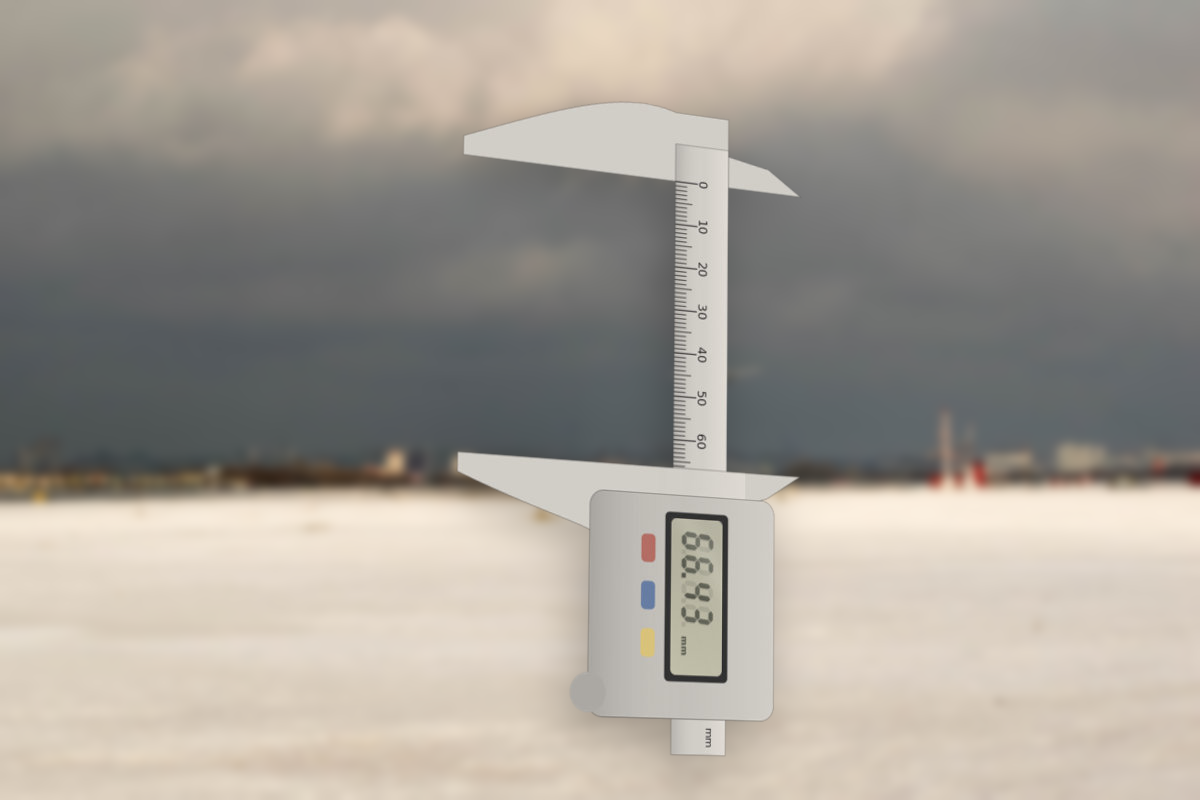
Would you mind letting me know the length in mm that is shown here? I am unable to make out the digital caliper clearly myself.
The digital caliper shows 66.43 mm
